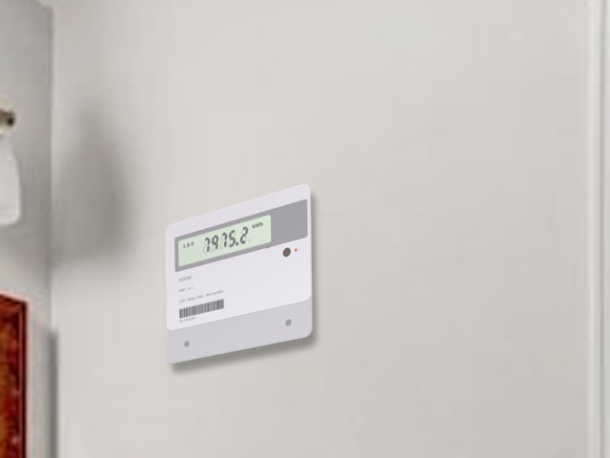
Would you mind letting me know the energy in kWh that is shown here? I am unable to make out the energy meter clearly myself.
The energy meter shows 7975.2 kWh
